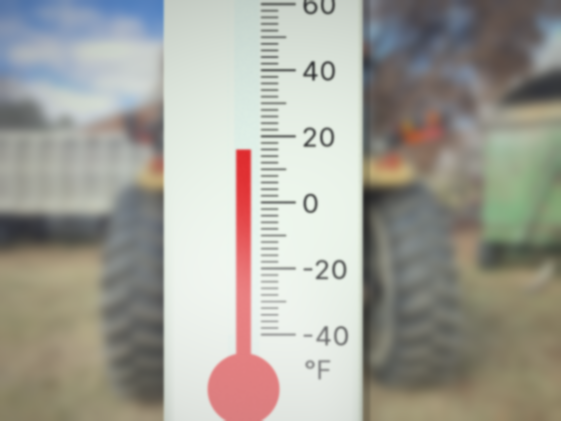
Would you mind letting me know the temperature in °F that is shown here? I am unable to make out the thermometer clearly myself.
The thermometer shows 16 °F
